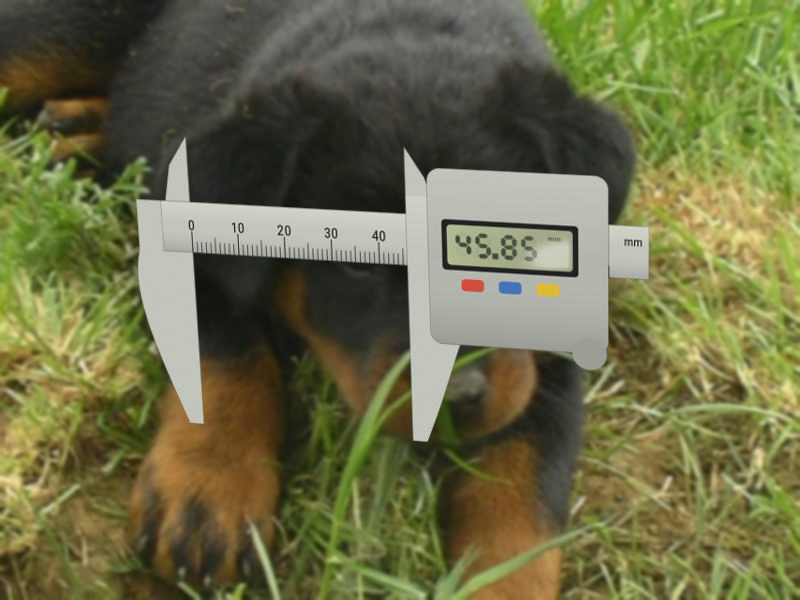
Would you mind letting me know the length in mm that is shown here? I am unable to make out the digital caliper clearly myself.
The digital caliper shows 45.85 mm
